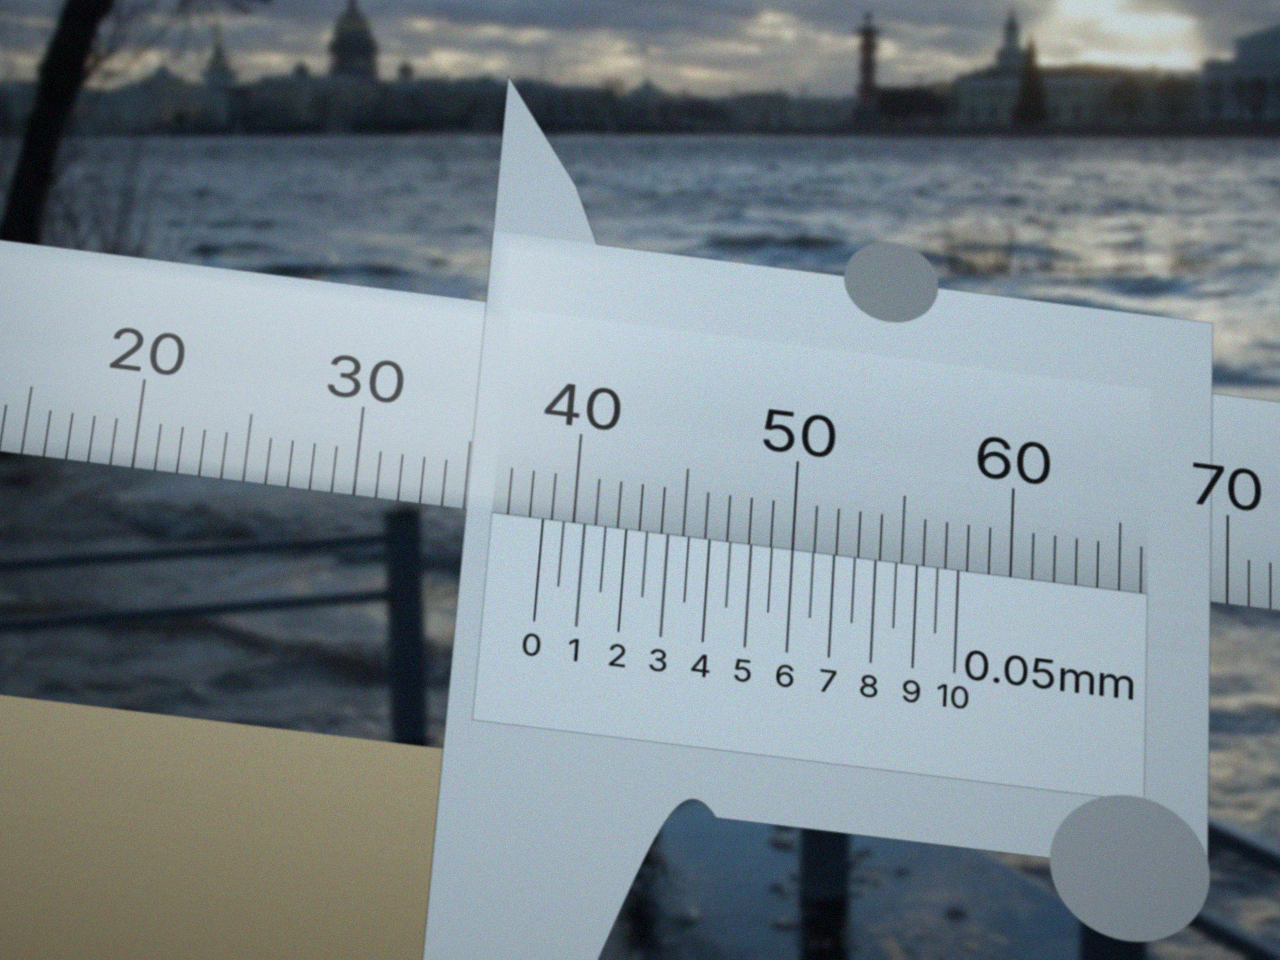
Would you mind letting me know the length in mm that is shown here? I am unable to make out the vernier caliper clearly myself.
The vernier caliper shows 38.6 mm
